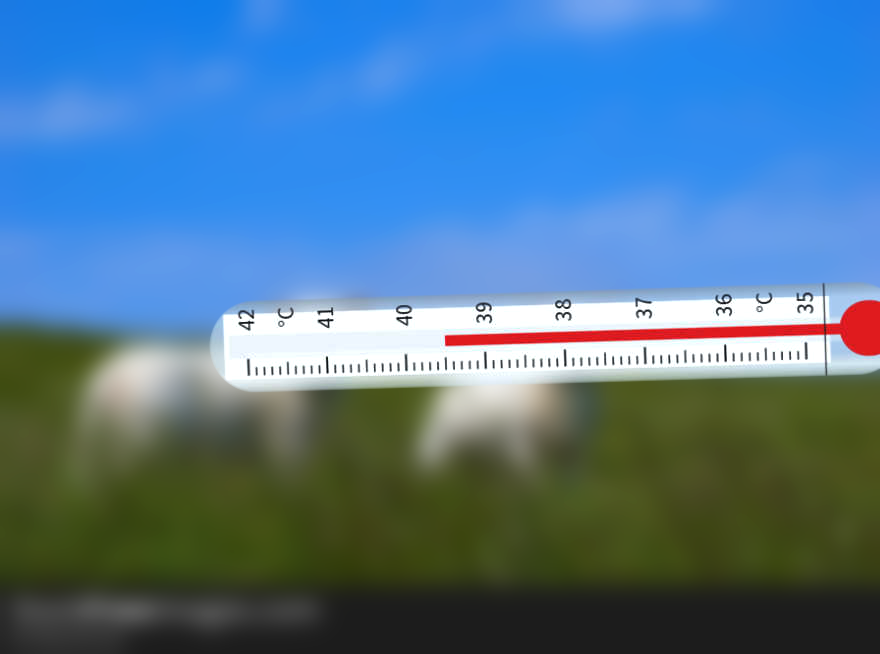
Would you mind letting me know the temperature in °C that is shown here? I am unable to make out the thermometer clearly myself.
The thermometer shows 39.5 °C
